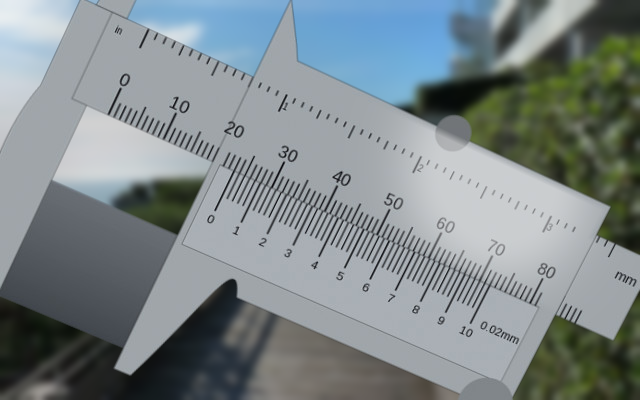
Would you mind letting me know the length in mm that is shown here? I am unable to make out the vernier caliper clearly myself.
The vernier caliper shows 23.0 mm
